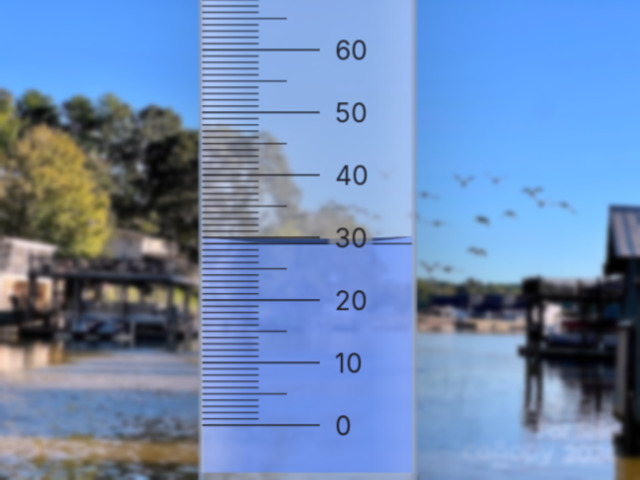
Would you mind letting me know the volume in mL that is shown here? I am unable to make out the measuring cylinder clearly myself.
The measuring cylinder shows 29 mL
